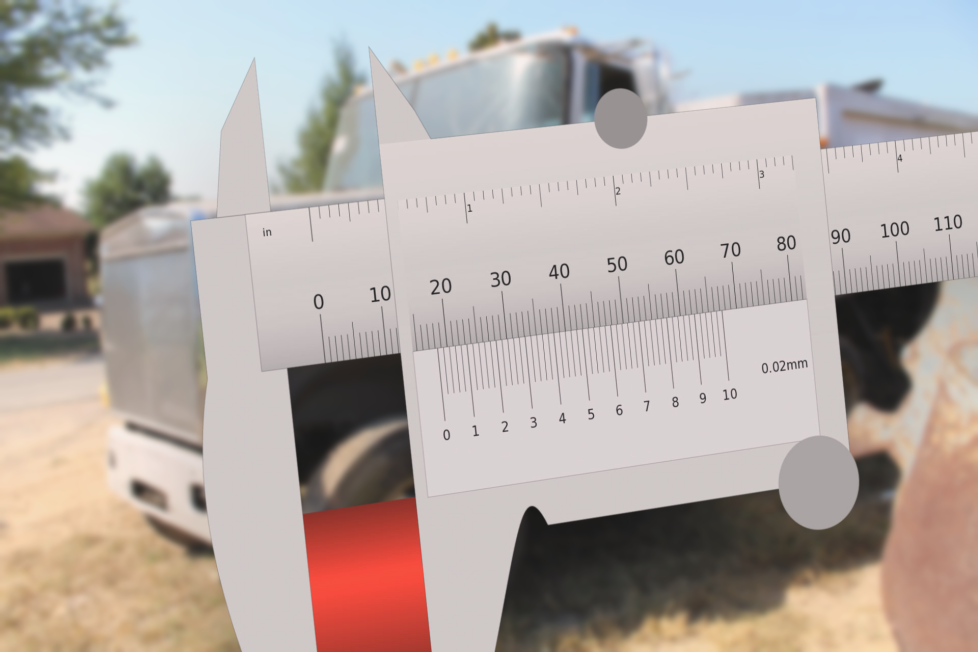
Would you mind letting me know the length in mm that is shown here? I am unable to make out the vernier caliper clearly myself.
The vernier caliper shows 18.4 mm
